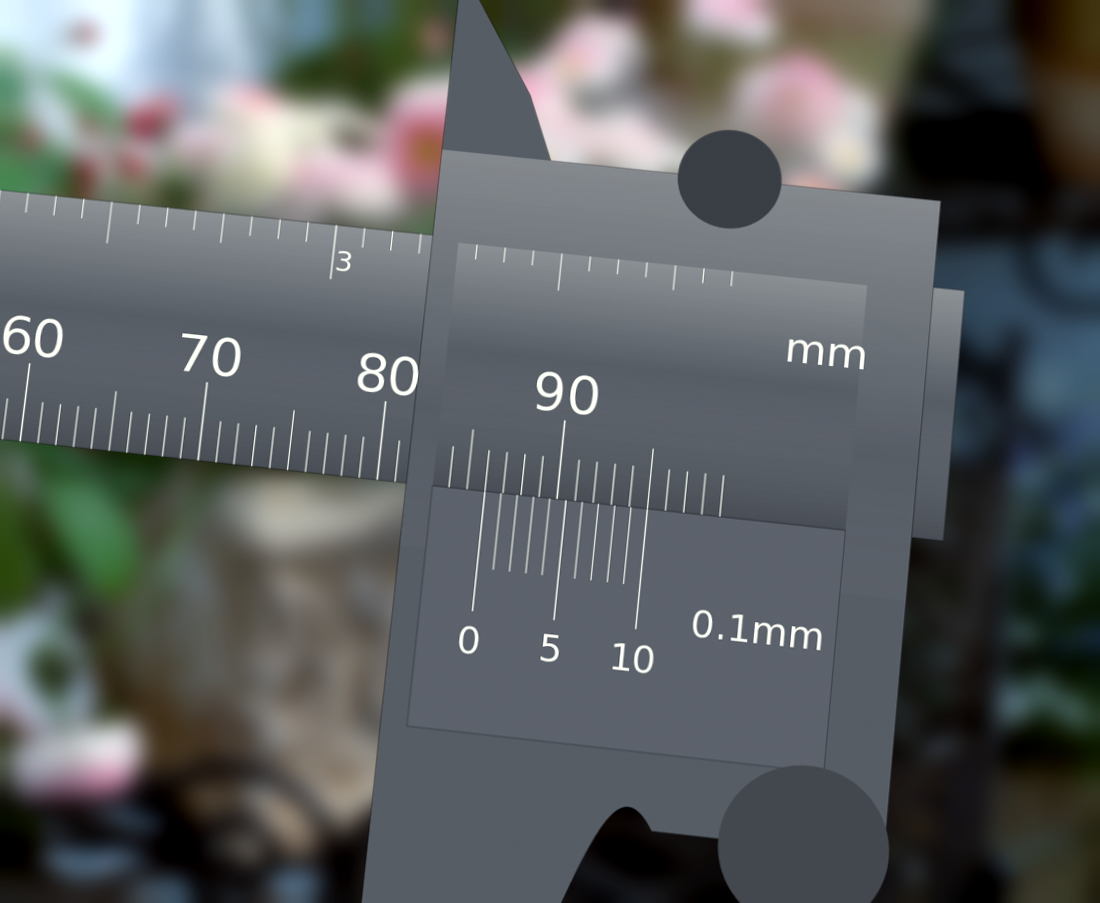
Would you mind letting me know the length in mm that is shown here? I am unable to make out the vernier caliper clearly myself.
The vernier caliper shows 86.0 mm
